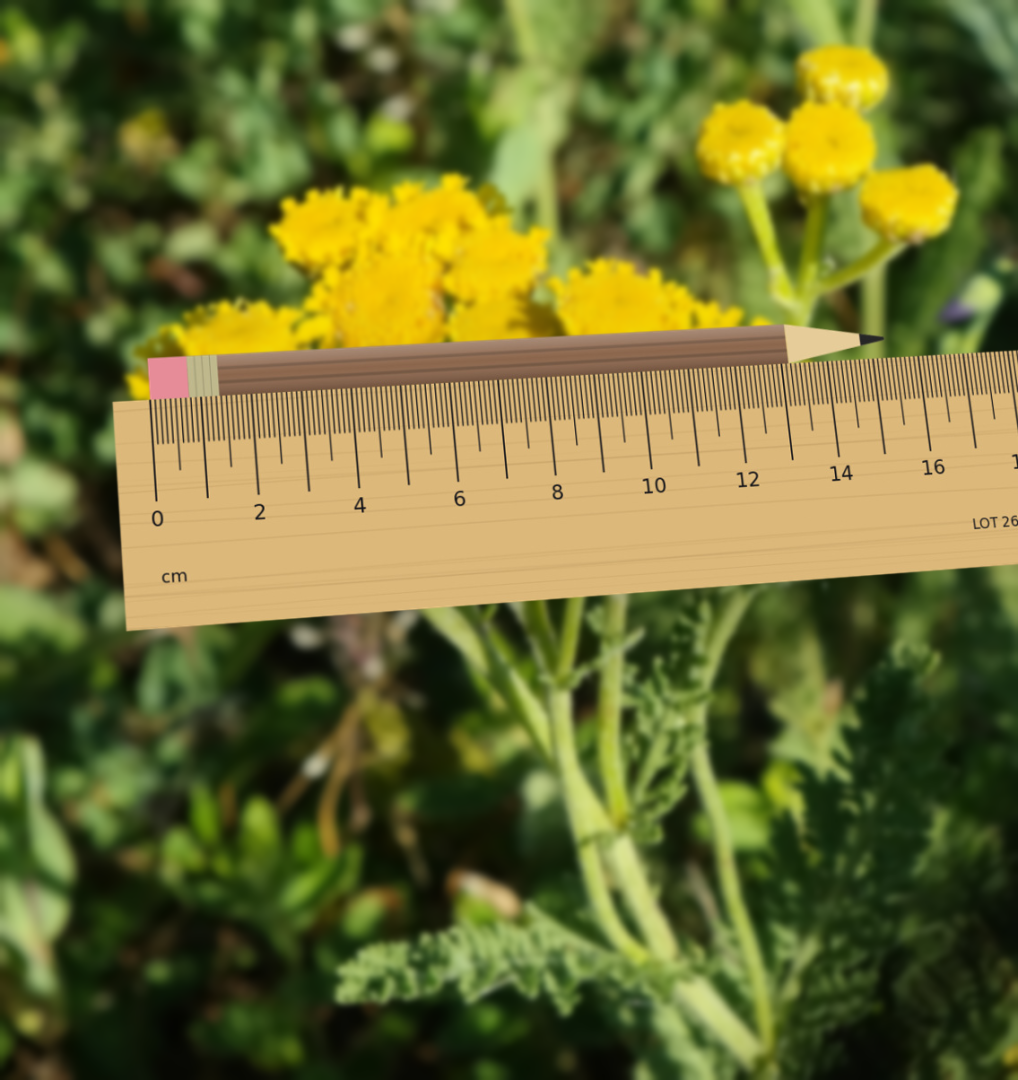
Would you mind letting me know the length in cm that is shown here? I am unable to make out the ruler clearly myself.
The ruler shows 15.3 cm
